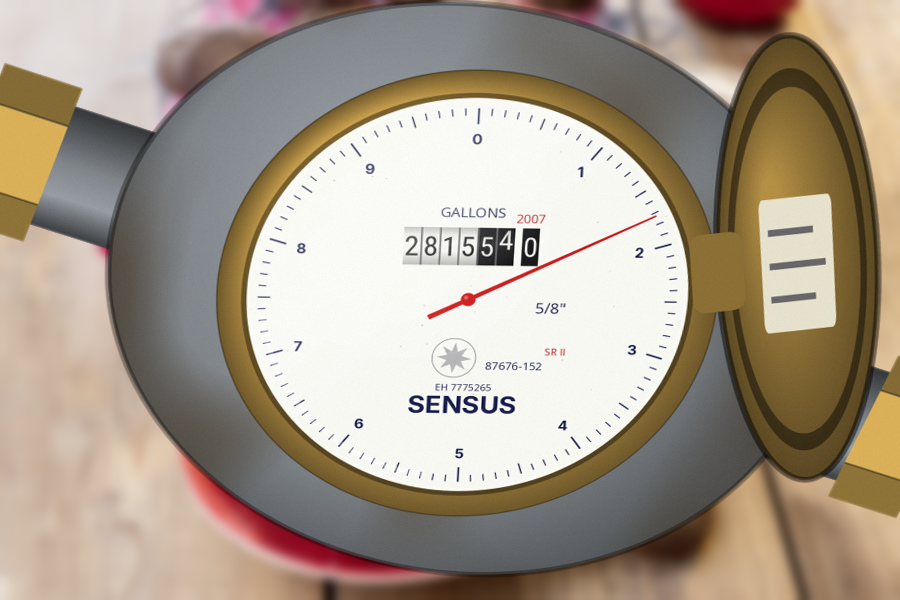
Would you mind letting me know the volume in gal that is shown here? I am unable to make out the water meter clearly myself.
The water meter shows 2815541.7 gal
